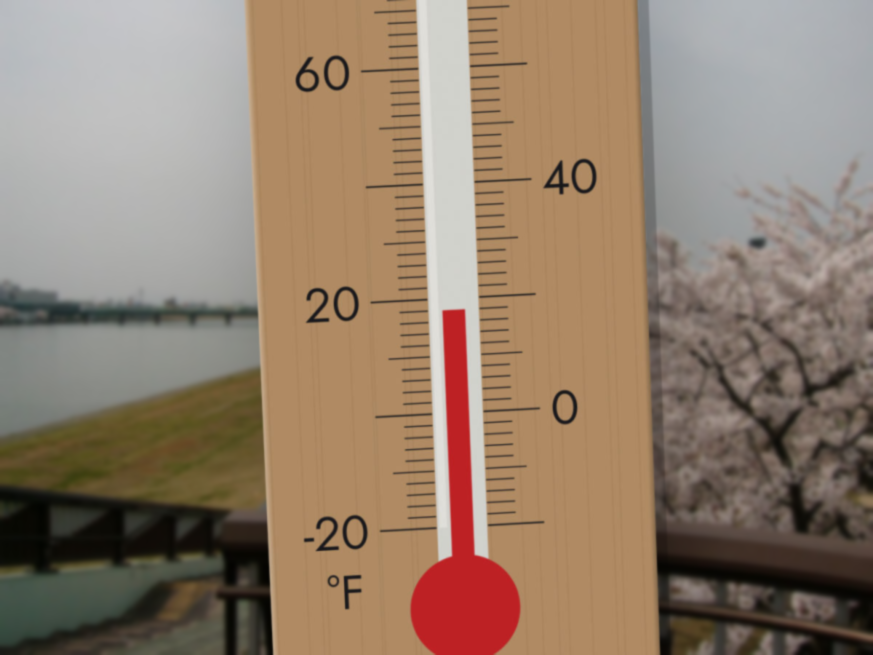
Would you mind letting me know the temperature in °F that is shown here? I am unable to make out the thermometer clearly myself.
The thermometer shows 18 °F
